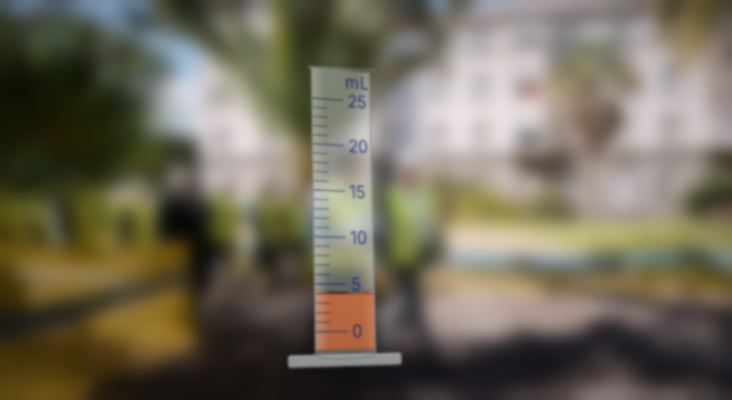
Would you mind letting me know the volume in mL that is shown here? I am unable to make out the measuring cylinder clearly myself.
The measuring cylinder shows 4 mL
